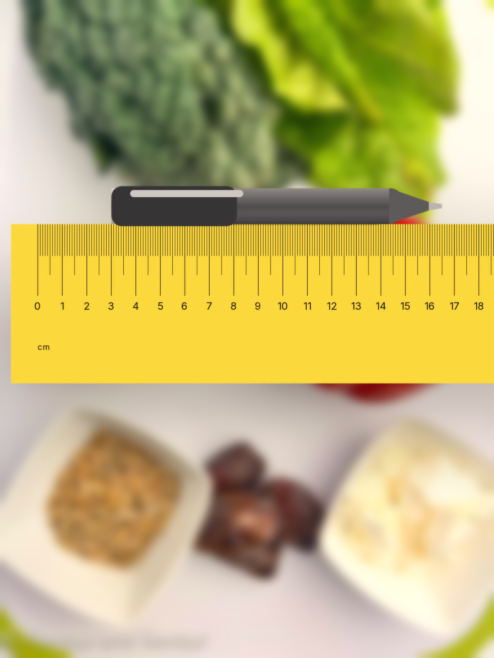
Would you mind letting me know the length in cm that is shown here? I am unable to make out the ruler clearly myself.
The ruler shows 13.5 cm
